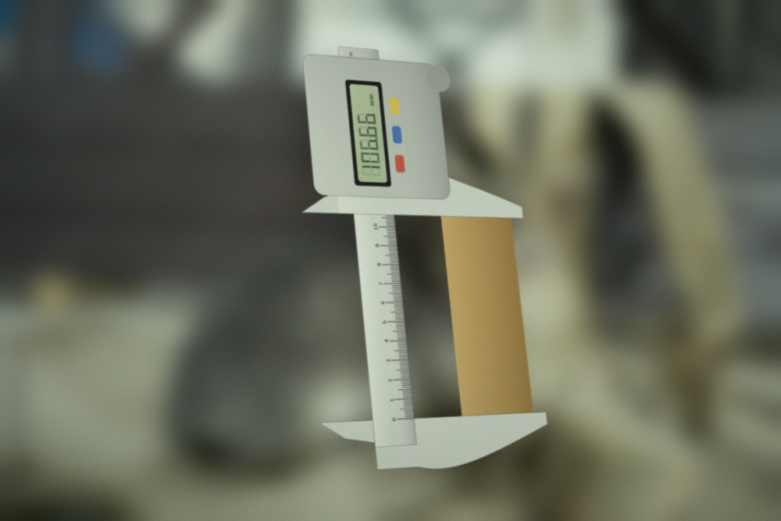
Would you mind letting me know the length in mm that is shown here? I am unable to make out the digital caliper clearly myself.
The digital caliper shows 106.66 mm
